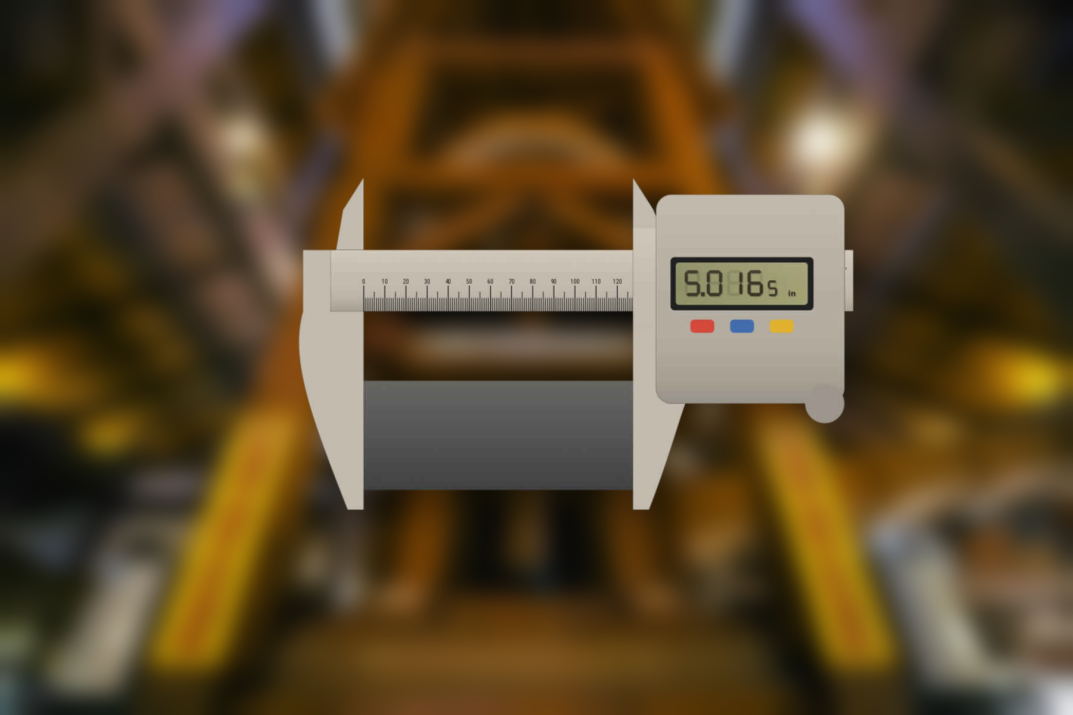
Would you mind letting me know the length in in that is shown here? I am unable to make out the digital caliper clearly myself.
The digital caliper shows 5.0165 in
